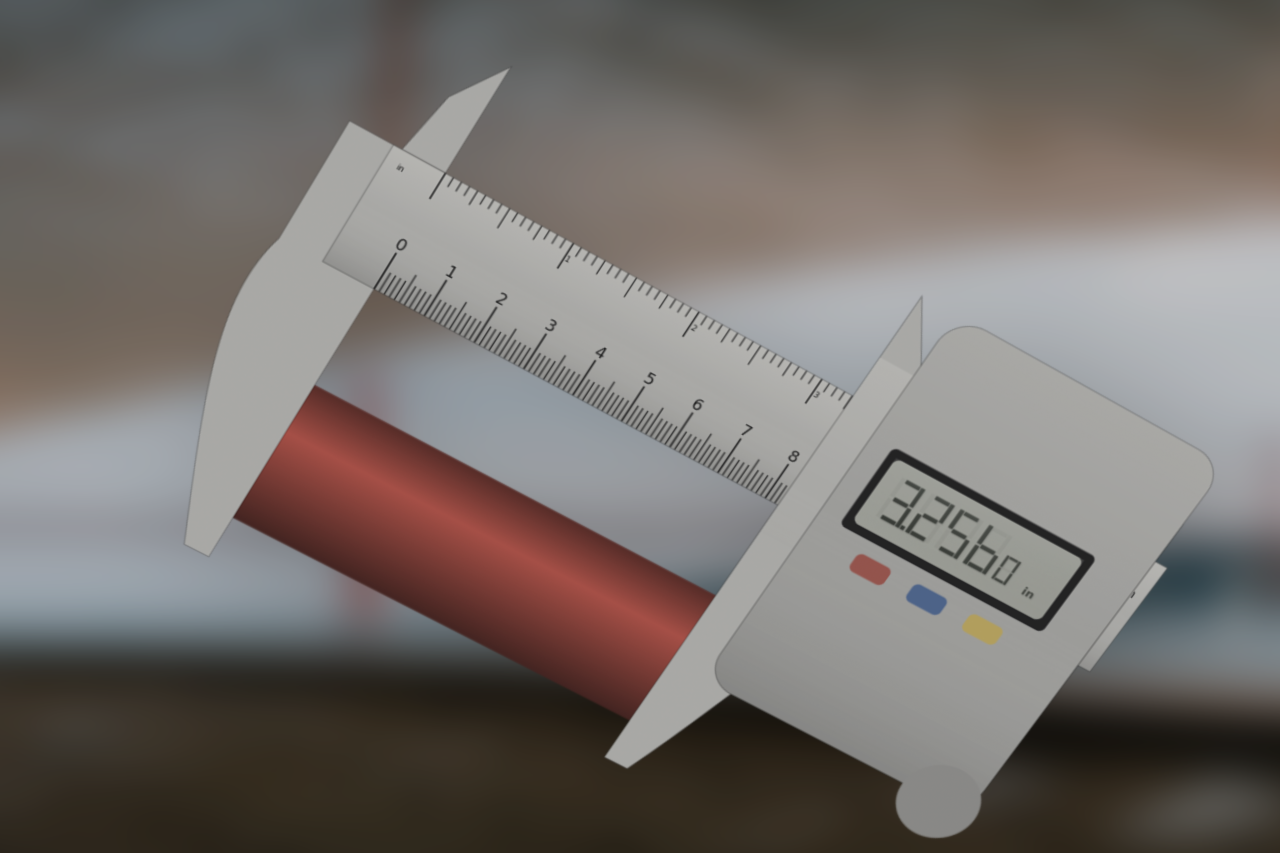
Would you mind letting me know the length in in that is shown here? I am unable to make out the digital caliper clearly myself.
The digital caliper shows 3.2560 in
